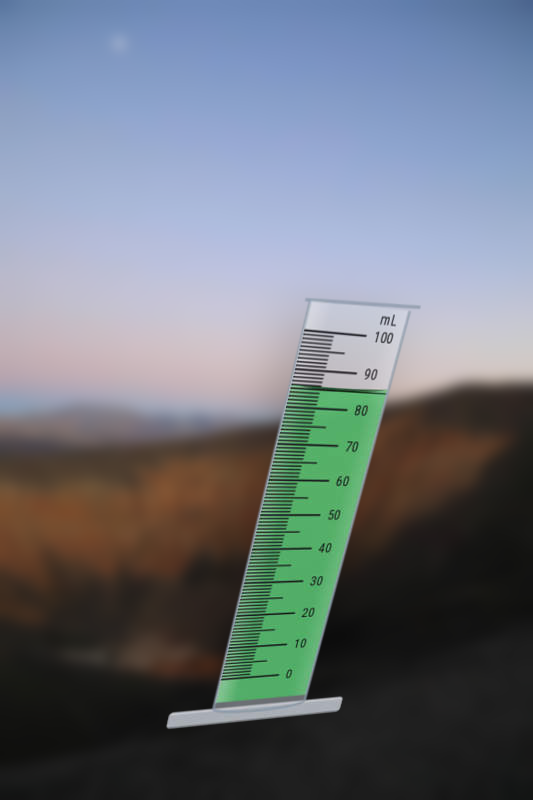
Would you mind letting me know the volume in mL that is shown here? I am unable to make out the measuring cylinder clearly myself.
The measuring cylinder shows 85 mL
